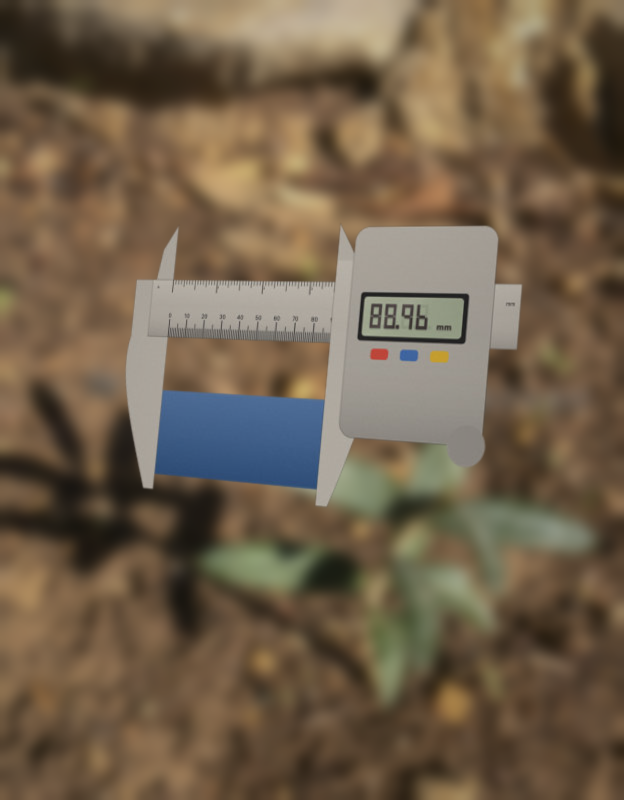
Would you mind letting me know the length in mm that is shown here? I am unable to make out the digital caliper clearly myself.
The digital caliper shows 88.96 mm
